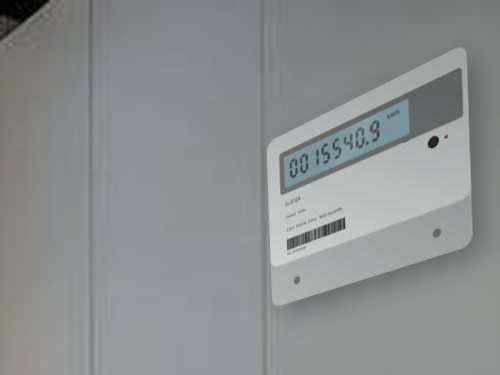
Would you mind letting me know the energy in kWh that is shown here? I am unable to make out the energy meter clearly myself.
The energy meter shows 15540.9 kWh
